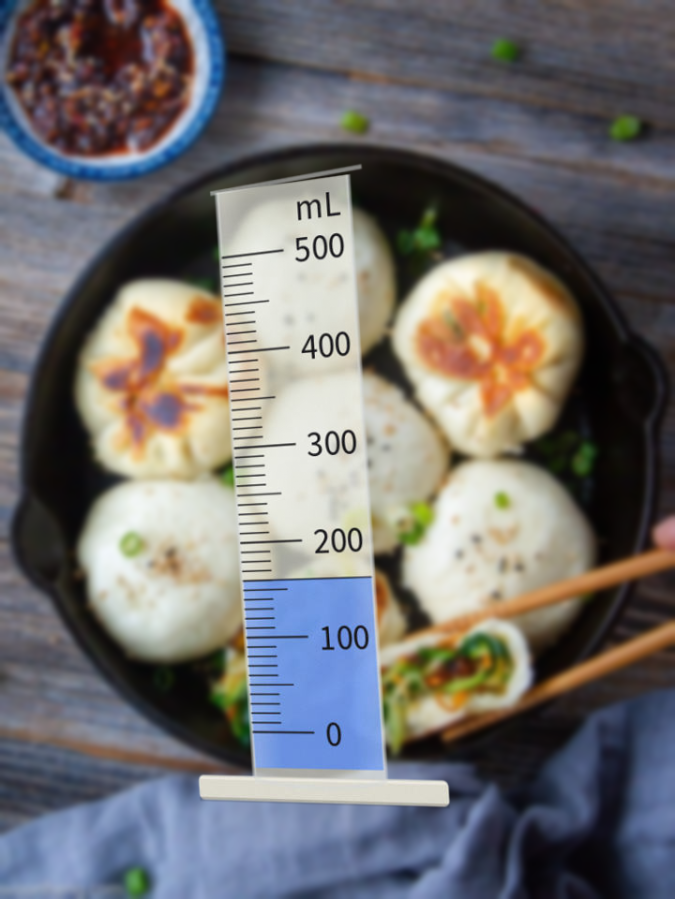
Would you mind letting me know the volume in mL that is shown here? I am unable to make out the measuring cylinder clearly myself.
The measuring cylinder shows 160 mL
